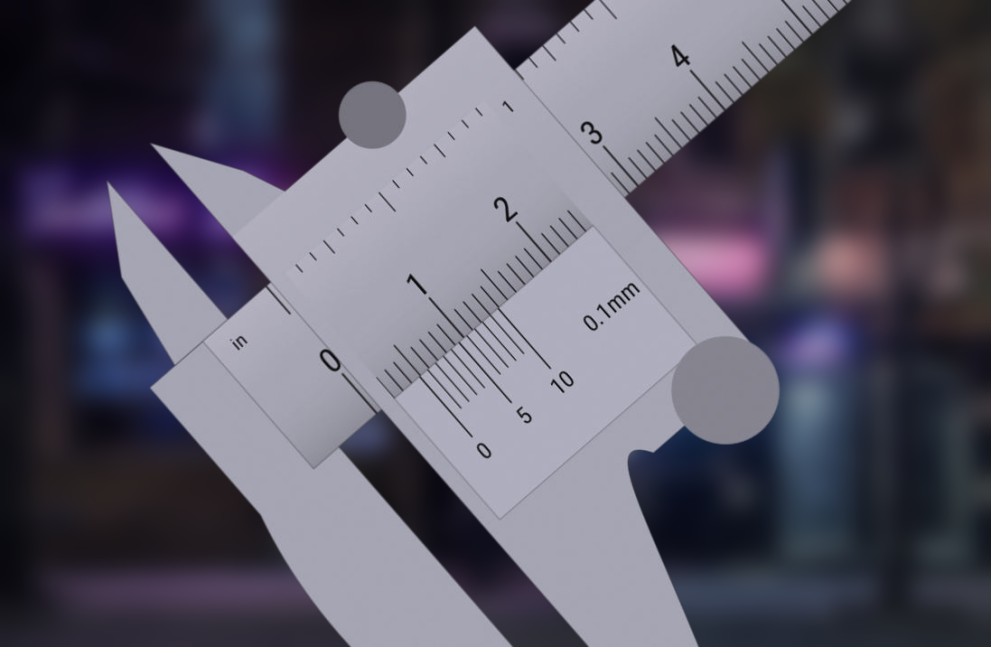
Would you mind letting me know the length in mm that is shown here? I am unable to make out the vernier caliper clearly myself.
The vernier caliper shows 4.9 mm
